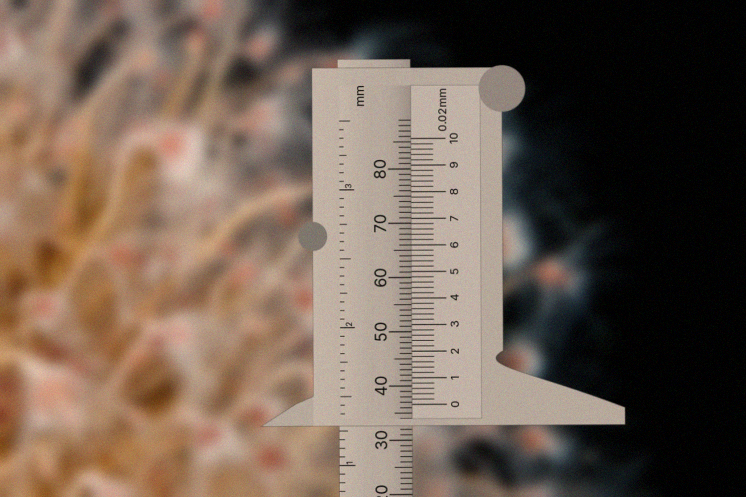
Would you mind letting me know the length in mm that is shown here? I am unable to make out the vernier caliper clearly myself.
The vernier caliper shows 36.6 mm
